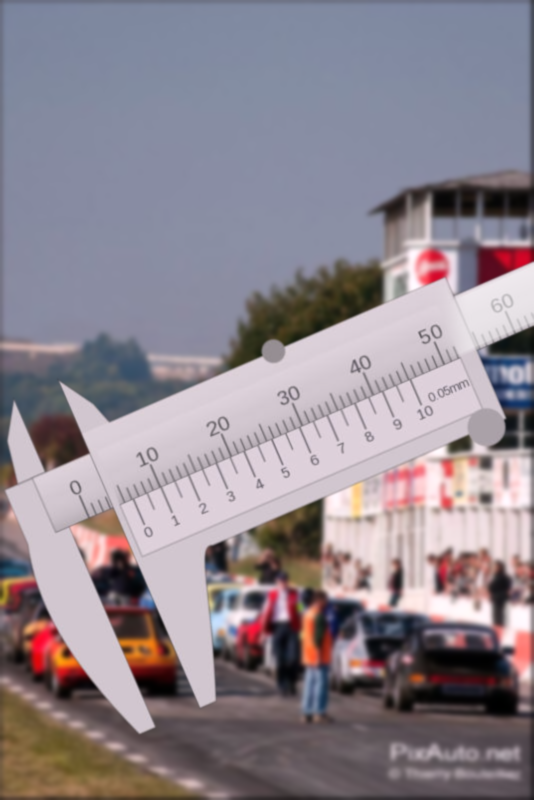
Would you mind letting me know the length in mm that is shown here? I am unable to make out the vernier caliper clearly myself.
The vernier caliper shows 6.2 mm
